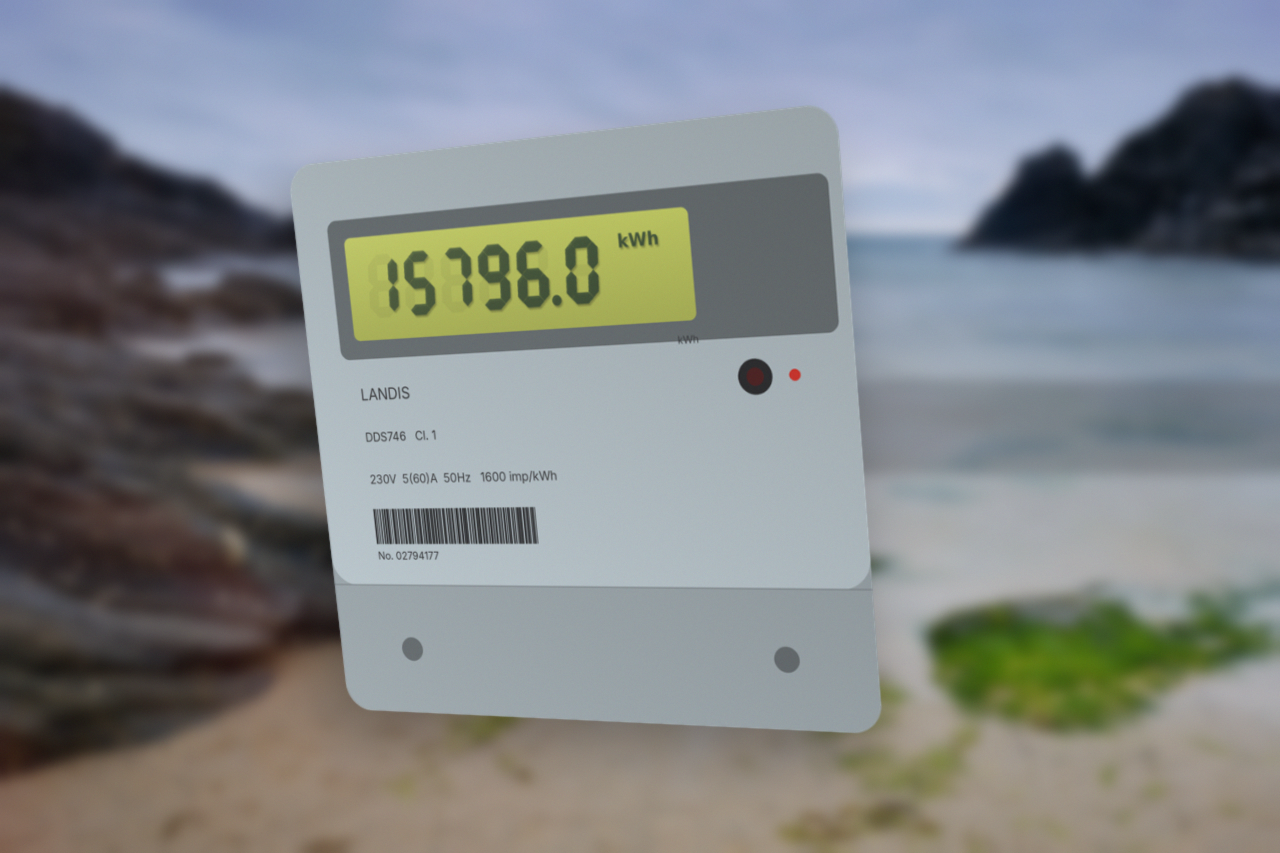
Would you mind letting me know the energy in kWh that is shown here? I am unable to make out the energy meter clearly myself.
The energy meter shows 15796.0 kWh
